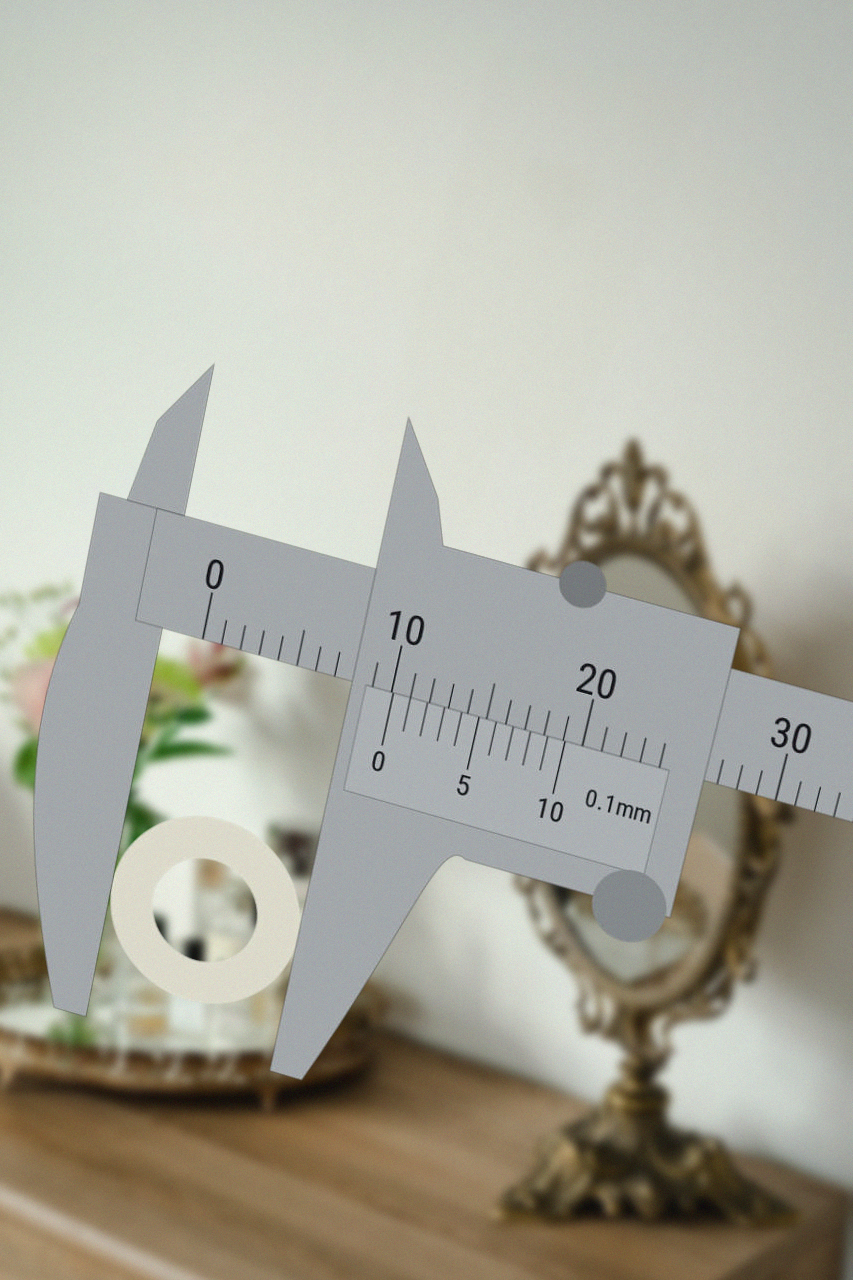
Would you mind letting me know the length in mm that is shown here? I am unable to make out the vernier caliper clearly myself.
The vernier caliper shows 10.1 mm
